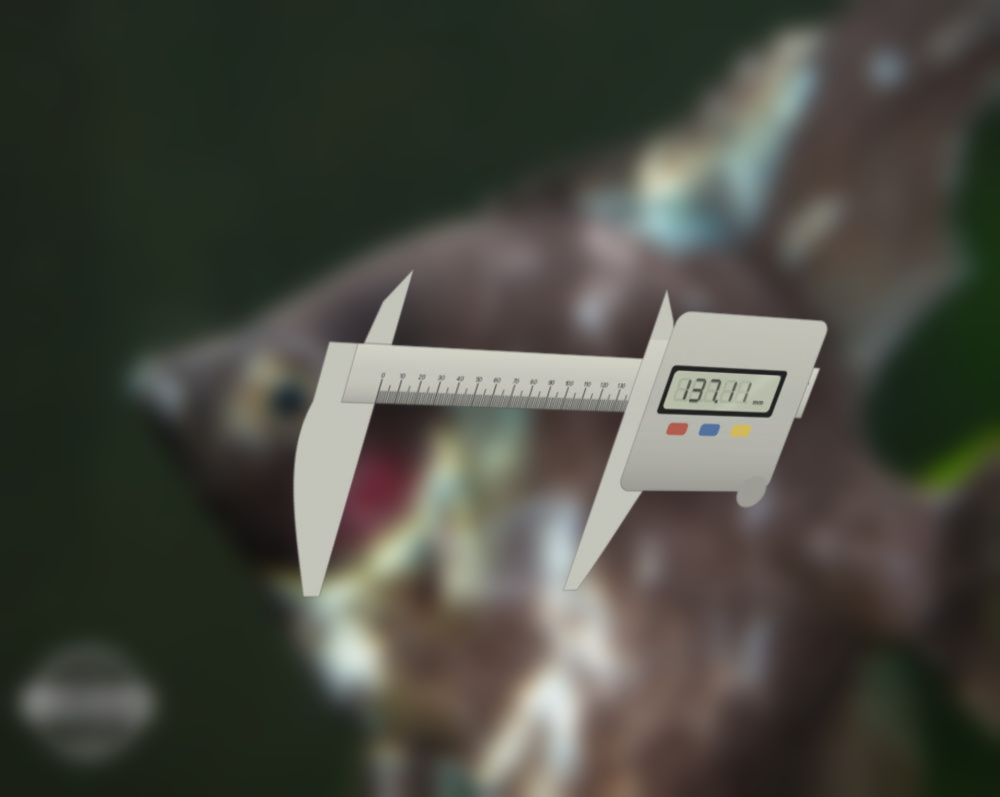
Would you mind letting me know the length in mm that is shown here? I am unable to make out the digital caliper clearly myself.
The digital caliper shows 137.11 mm
